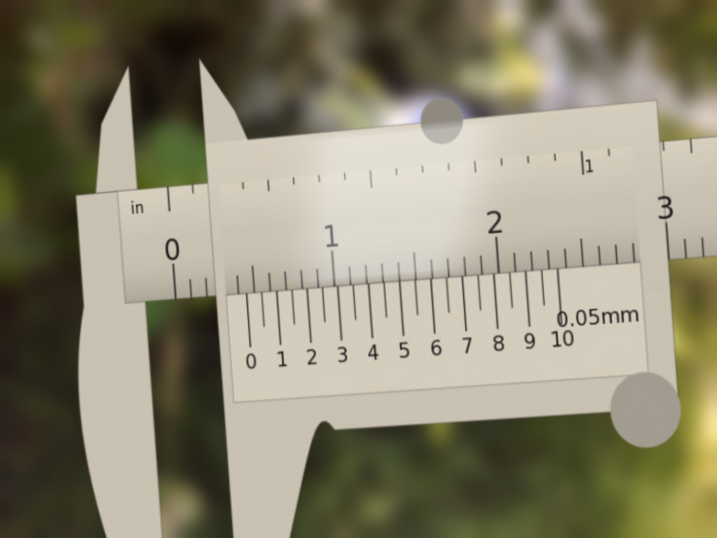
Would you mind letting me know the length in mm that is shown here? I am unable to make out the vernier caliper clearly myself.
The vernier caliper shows 4.5 mm
